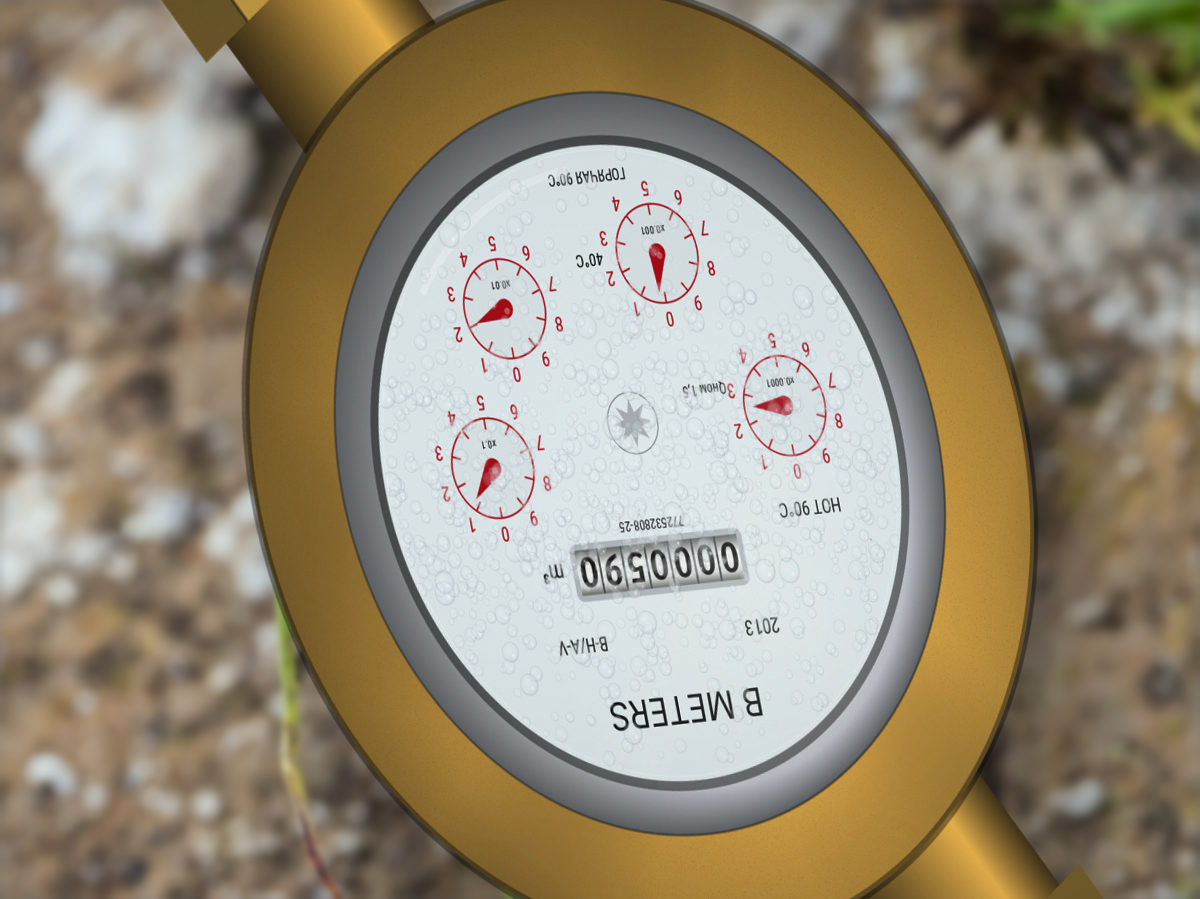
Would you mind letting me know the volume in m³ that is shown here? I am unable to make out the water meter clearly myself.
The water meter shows 590.1202 m³
